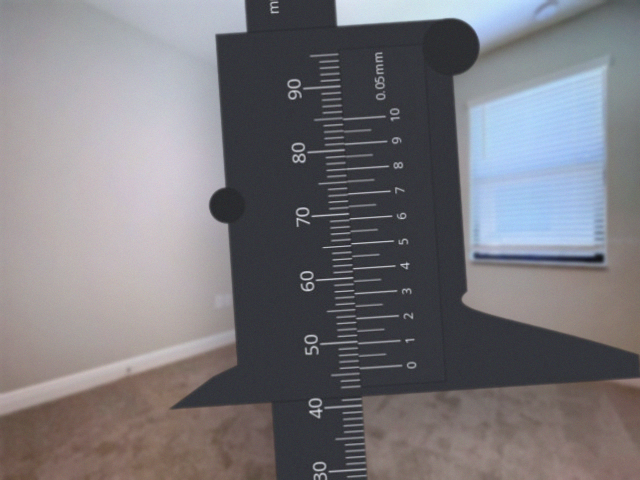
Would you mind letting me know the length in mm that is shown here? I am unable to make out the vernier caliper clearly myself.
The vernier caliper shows 45.8 mm
